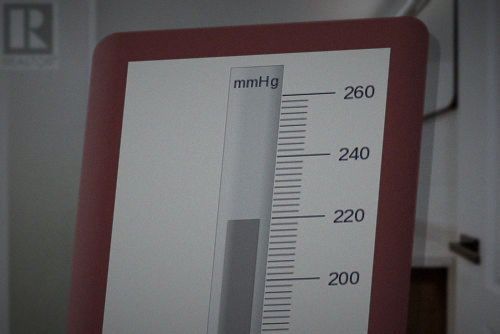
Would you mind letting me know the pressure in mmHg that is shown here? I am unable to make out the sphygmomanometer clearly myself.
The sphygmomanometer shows 220 mmHg
